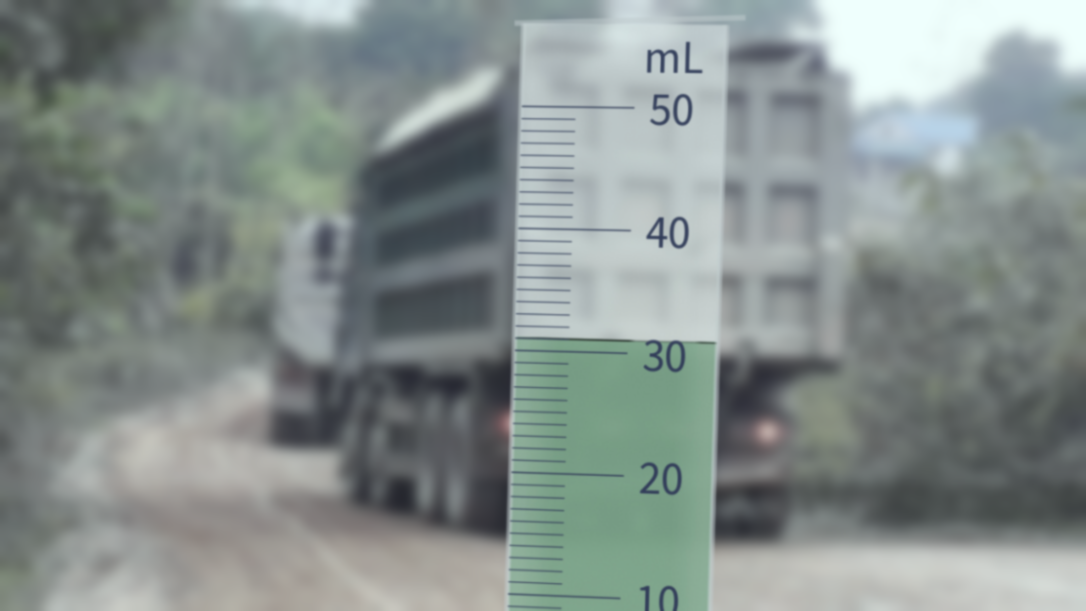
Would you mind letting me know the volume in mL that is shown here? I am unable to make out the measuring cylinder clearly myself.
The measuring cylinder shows 31 mL
